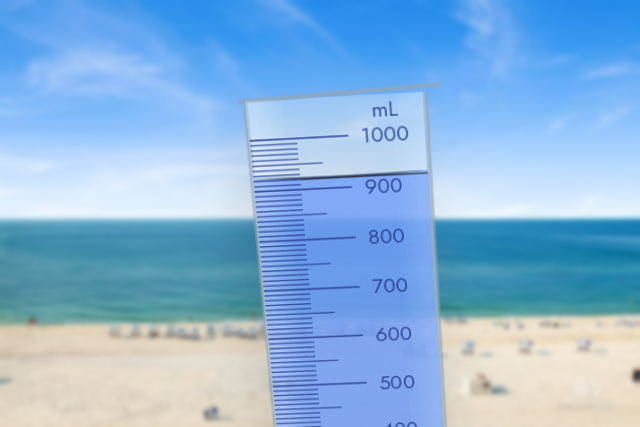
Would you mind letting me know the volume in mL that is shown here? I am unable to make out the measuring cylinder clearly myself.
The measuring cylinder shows 920 mL
